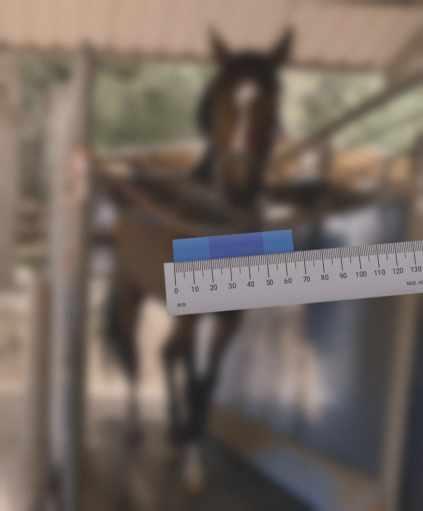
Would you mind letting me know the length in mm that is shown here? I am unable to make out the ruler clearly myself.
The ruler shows 65 mm
